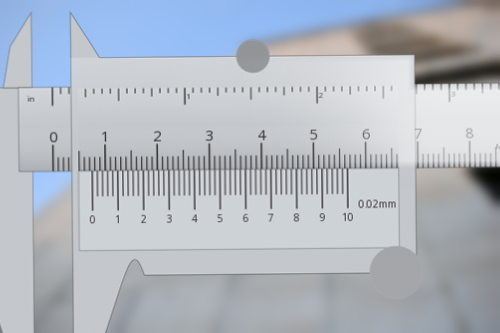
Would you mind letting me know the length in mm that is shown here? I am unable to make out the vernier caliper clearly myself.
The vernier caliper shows 7.5 mm
